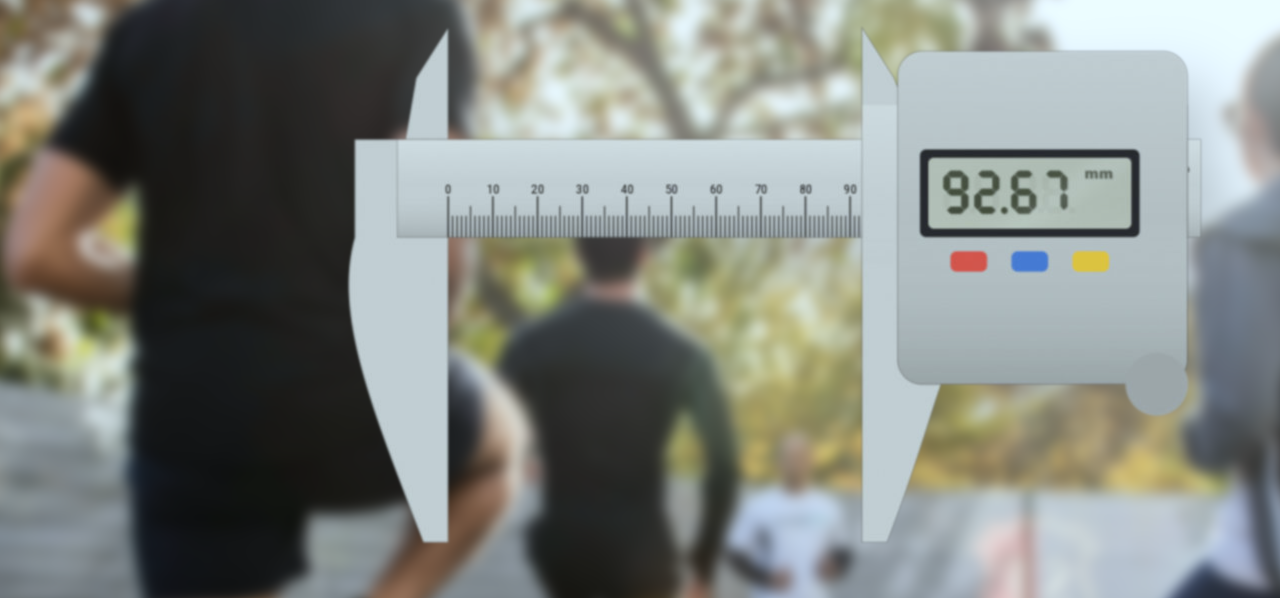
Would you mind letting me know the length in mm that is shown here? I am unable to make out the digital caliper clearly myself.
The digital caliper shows 92.67 mm
